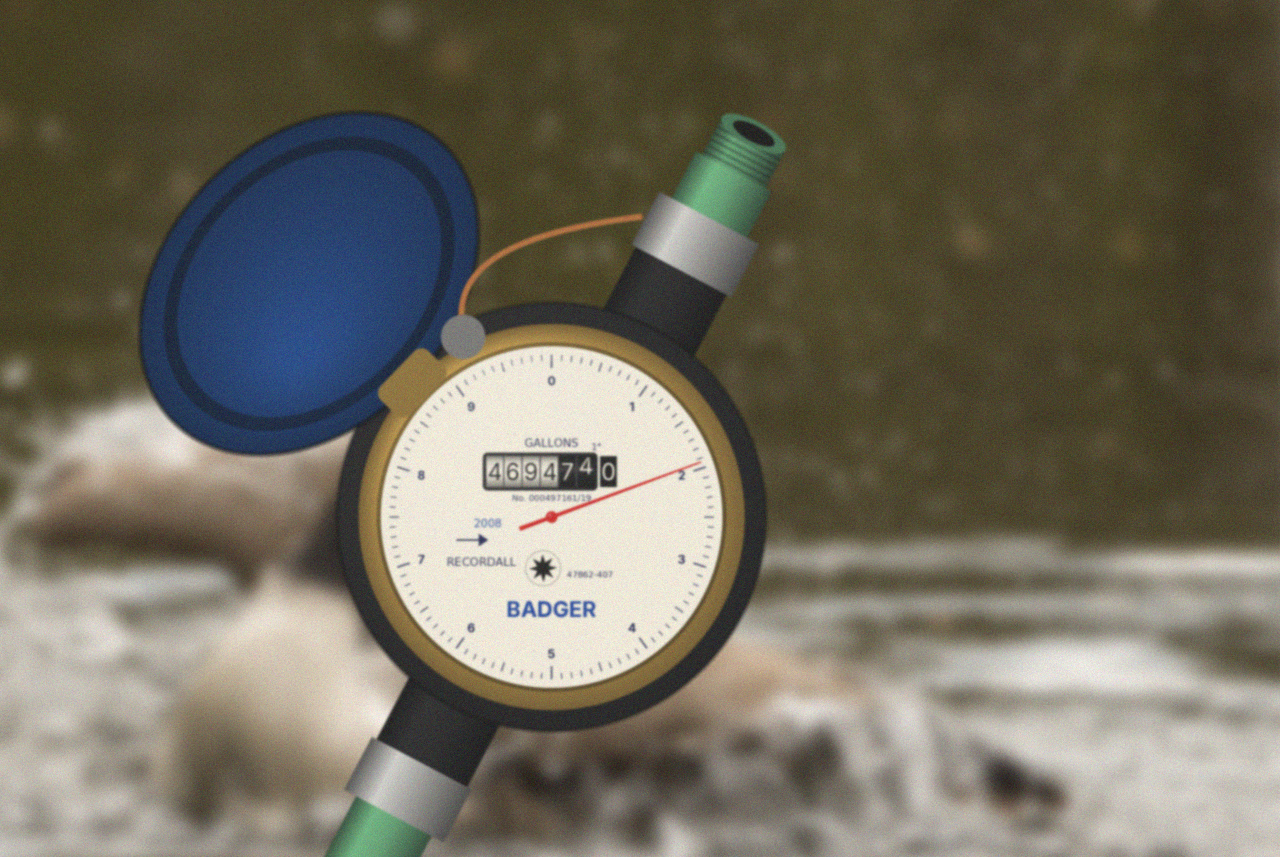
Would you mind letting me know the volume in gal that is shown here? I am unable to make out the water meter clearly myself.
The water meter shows 4694741.9 gal
